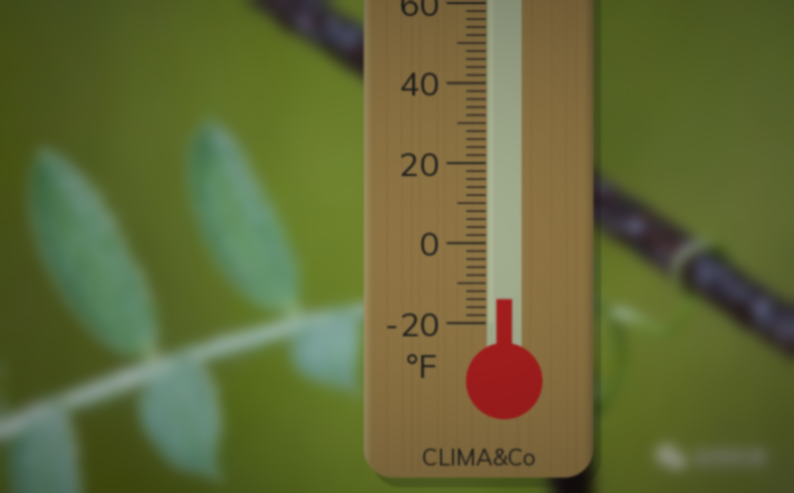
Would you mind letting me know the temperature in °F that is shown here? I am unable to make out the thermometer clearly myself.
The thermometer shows -14 °F
